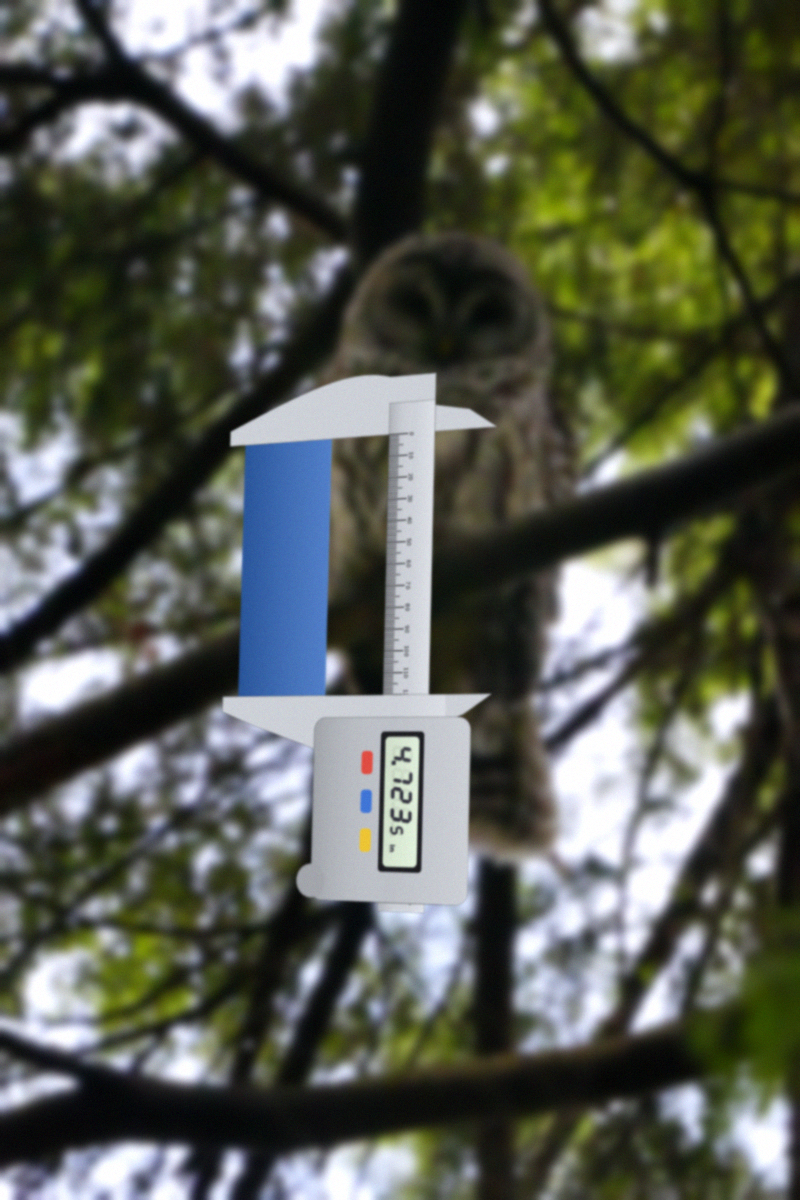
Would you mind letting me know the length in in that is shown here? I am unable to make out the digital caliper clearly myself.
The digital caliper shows 4.7235 in
